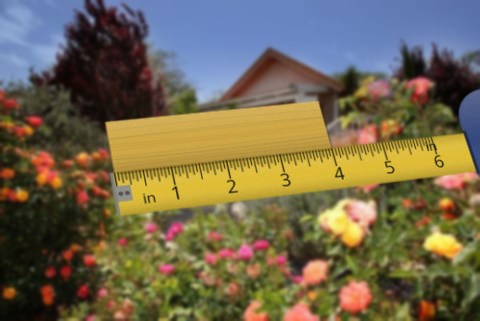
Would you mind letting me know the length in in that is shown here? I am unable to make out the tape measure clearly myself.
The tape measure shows 4 in
